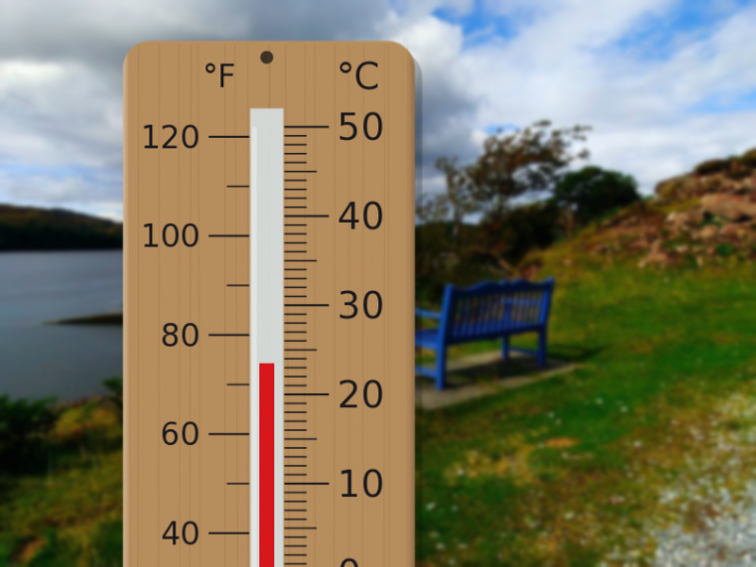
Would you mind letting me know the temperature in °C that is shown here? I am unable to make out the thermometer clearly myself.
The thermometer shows 23.5 °C
